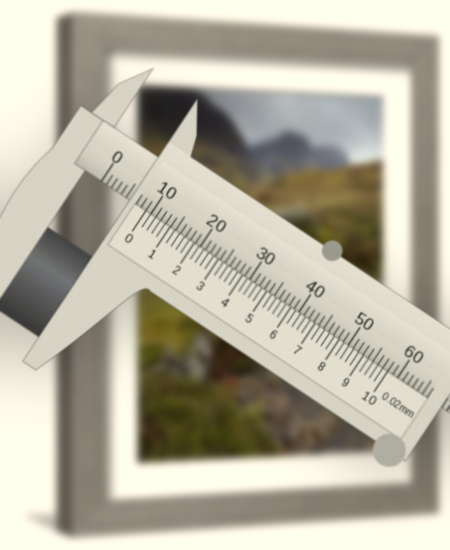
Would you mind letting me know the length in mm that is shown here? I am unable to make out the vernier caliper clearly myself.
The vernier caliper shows 9.0 mm
